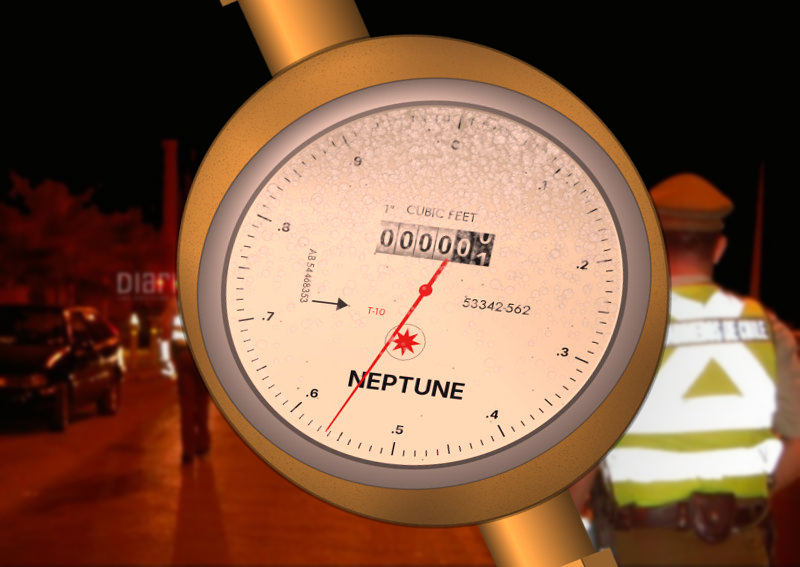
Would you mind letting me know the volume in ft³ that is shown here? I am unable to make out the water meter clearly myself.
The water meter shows 0.56 ft³
